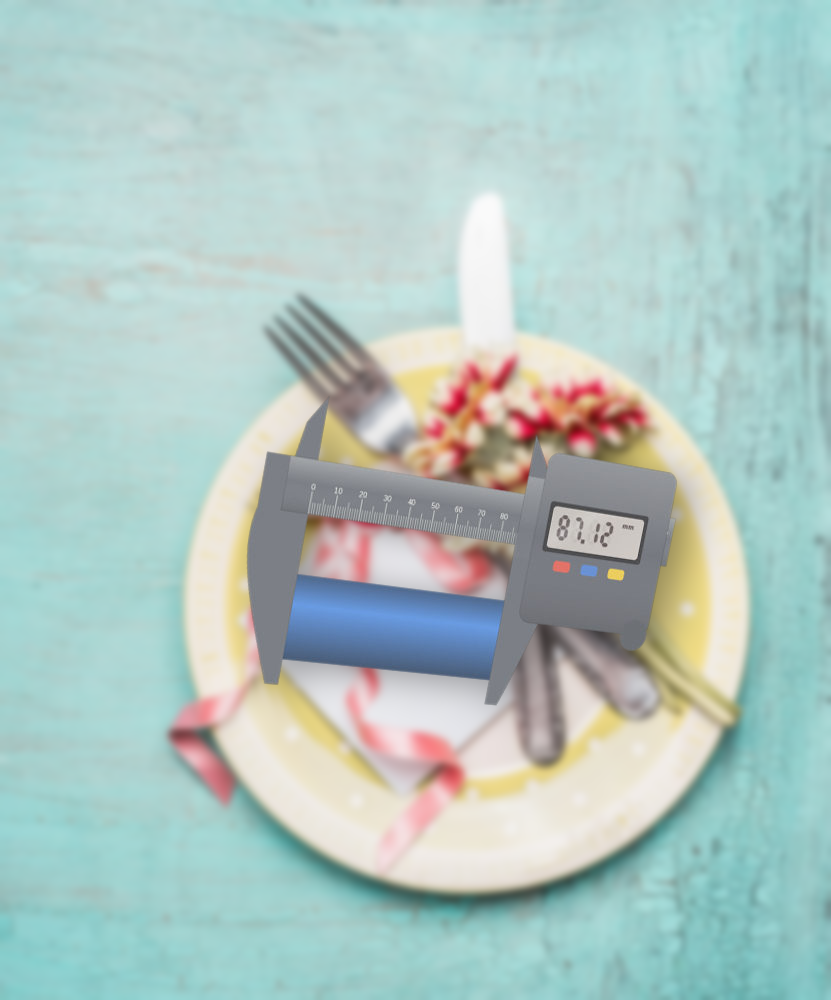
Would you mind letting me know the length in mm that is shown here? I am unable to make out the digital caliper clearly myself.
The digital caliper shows 87.12 mm
